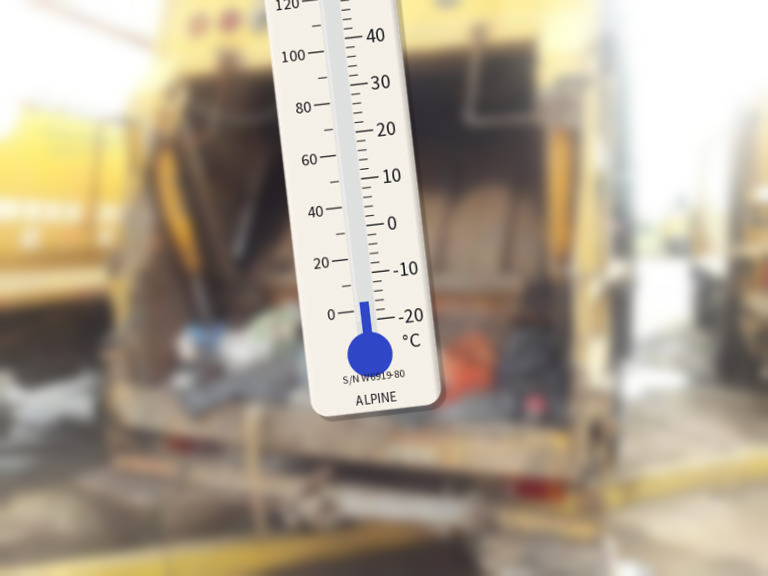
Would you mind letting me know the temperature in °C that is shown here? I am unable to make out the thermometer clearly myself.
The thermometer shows -16 °C
